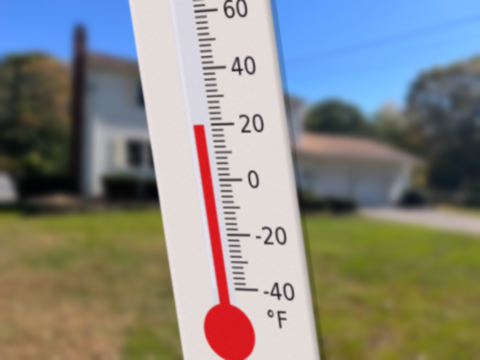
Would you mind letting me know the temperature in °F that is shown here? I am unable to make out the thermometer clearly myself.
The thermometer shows 20 °F
